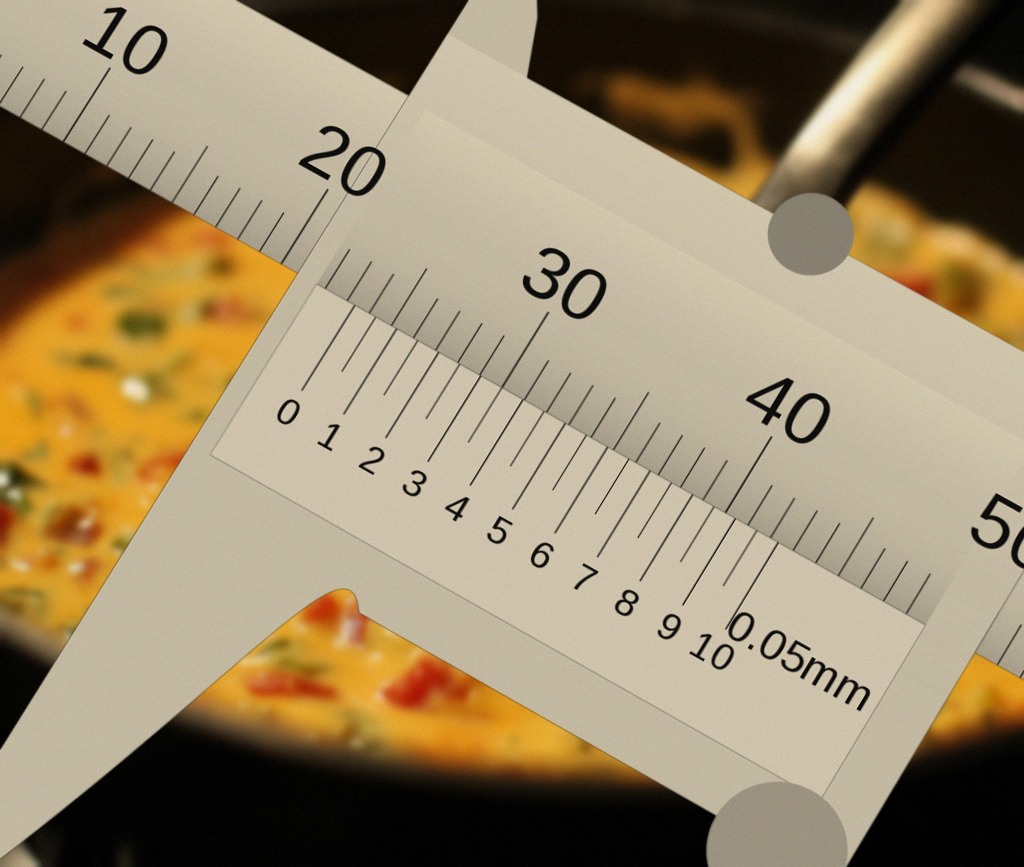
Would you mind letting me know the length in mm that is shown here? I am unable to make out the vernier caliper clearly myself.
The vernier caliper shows 23.35 mm
